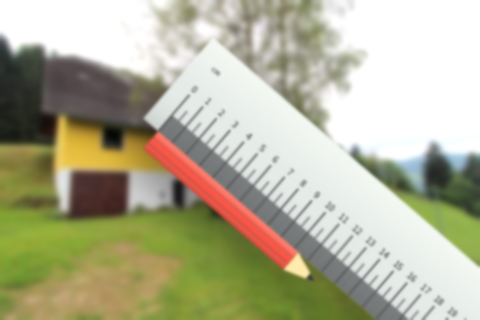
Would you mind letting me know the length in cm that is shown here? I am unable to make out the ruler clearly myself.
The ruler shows 12 cm
